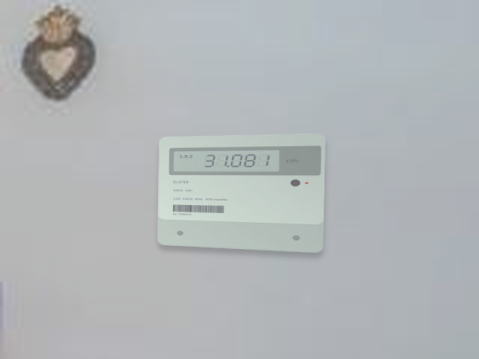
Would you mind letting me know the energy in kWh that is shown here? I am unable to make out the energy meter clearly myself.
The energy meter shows 31.081 kWh
